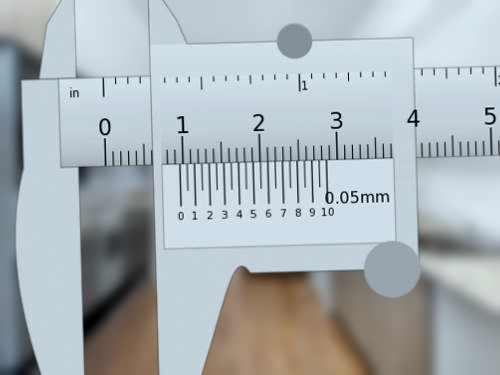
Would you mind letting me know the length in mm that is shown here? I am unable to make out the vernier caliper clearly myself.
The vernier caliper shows 9.6 mm
